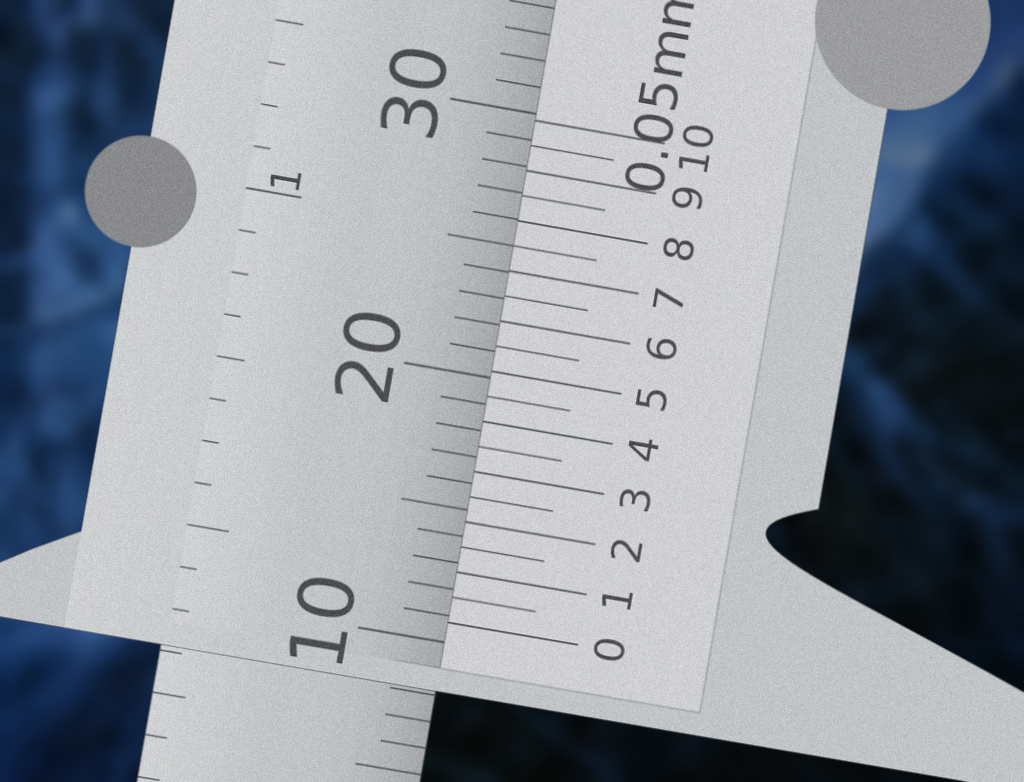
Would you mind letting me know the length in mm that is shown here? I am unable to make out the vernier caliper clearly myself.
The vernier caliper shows 10.75 mm
